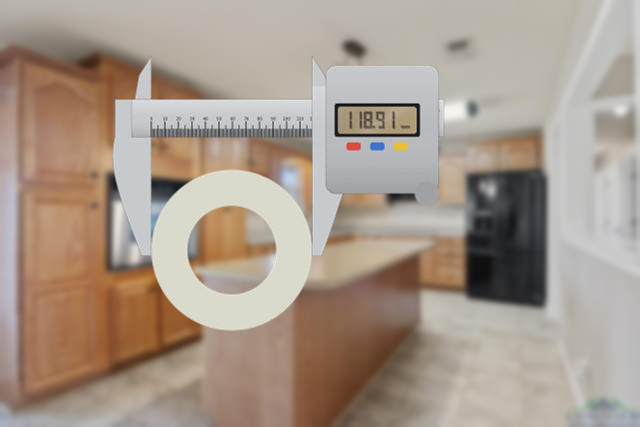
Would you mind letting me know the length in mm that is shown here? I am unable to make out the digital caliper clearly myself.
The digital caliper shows 118.91 mm
